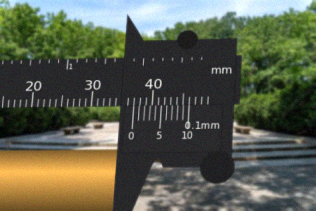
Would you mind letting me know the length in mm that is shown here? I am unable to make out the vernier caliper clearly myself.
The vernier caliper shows 37.0 mm
